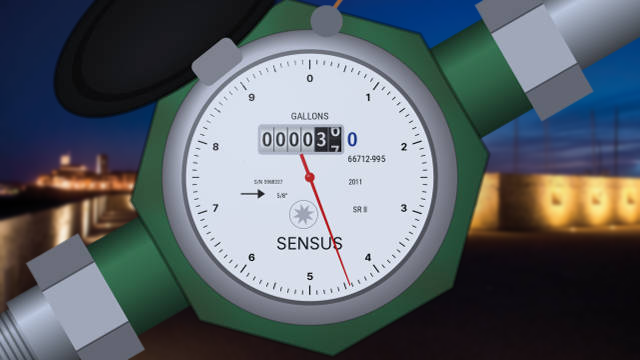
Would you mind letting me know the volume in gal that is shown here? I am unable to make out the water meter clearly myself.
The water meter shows 364.4 gal
